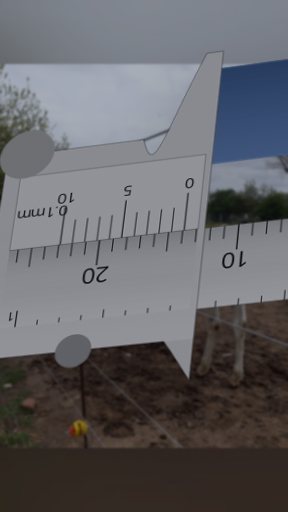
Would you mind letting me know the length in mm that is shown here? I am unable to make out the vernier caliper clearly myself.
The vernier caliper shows 13.9 mm
